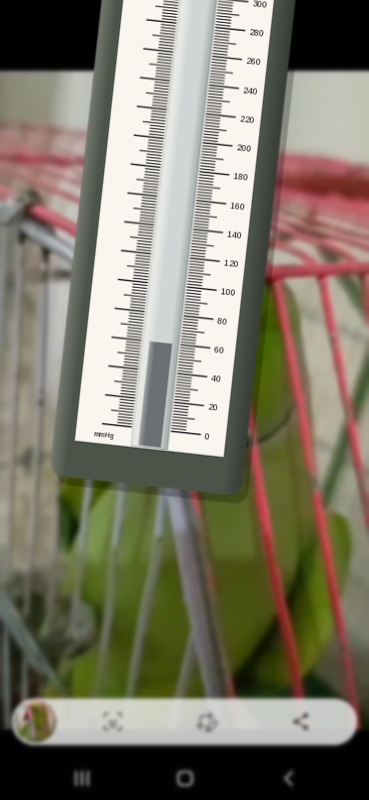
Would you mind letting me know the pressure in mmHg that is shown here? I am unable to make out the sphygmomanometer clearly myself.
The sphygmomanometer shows 60 mmHg
